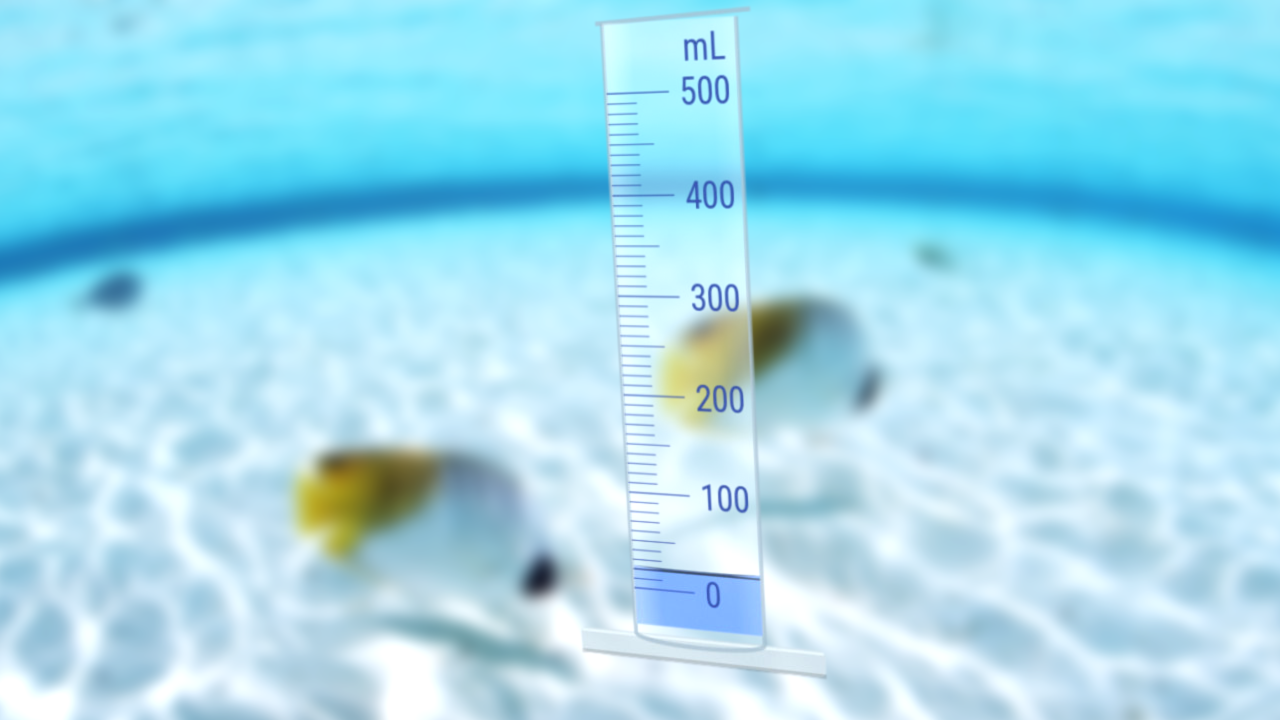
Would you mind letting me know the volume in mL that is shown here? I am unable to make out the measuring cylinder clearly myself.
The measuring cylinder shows 20 mL
